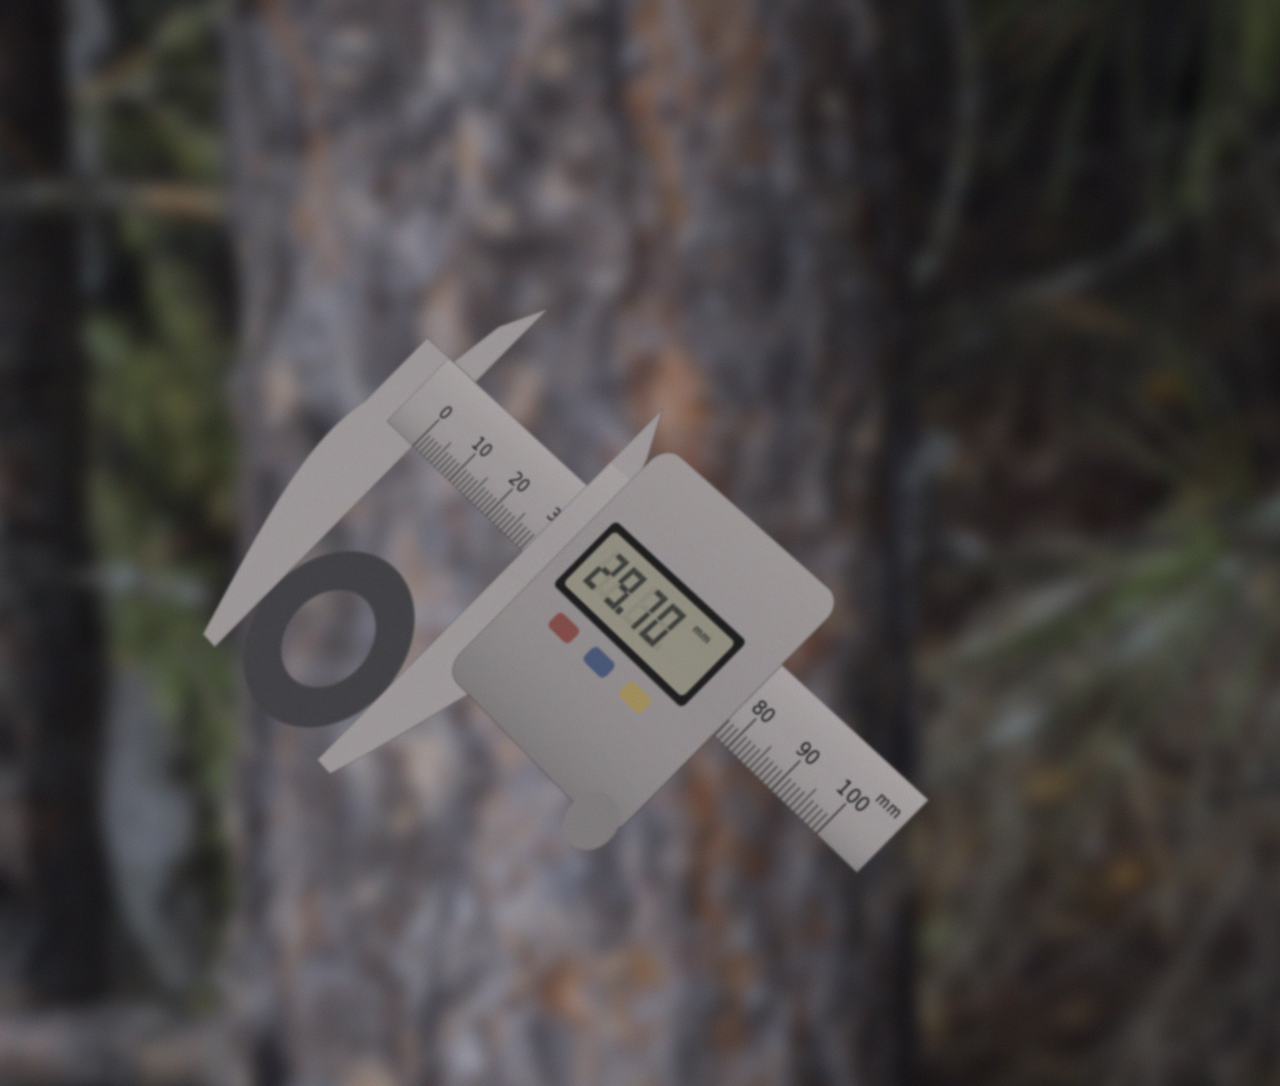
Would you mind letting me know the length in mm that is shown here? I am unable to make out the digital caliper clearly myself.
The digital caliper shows 29.70 mm
